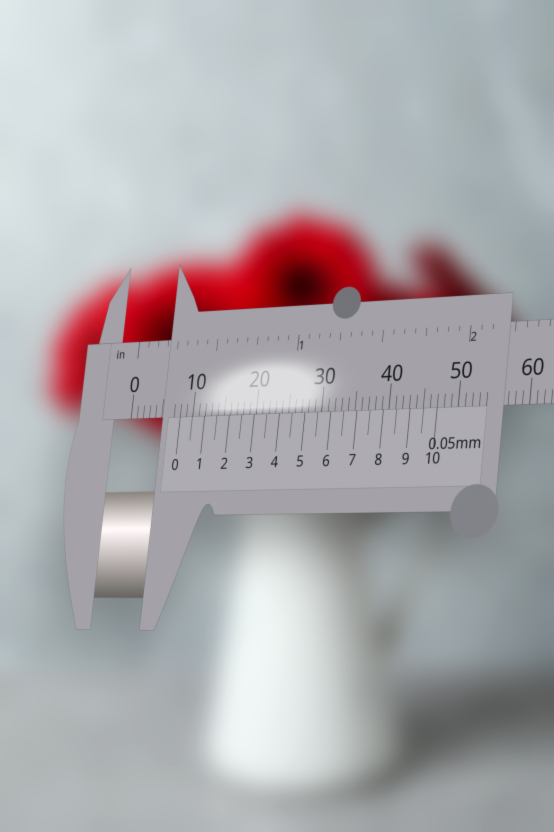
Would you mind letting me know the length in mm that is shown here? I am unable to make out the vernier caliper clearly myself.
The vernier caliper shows 8.0 mm
